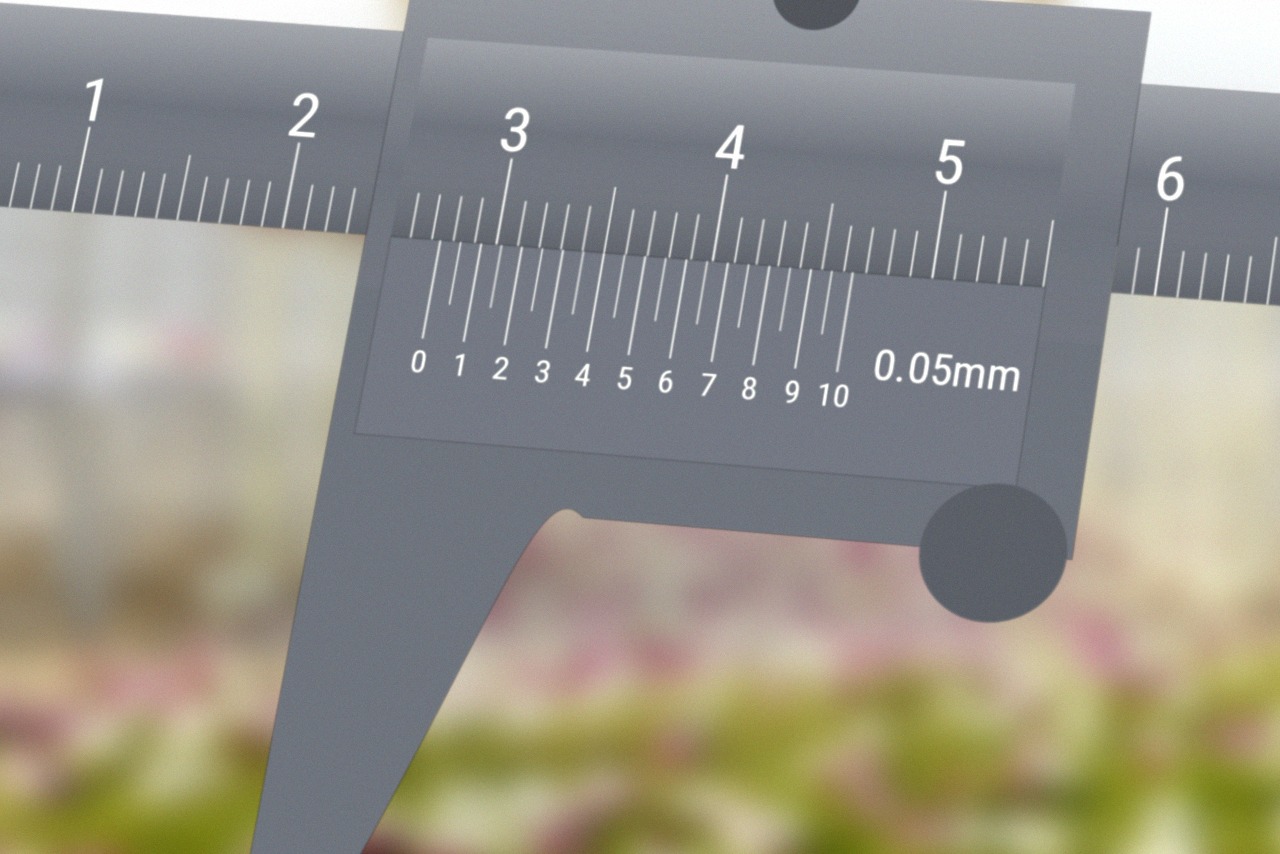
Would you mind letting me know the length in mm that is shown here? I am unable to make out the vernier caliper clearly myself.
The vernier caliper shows 27.4 mm
